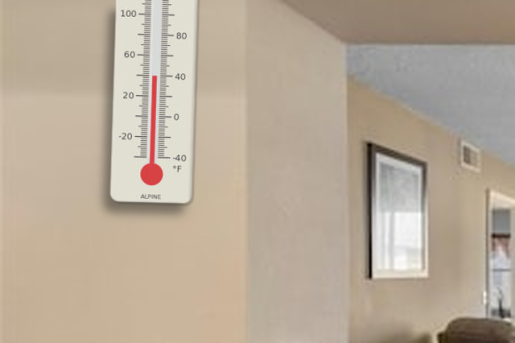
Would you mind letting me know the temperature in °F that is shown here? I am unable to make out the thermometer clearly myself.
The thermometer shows 40 °F
